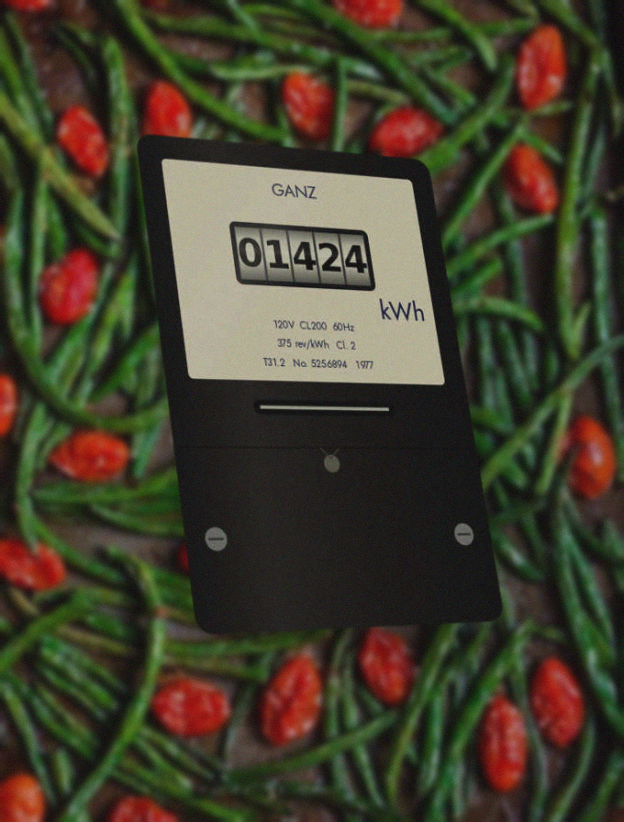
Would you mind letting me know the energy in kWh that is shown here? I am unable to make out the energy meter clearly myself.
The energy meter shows 1424 kWh
